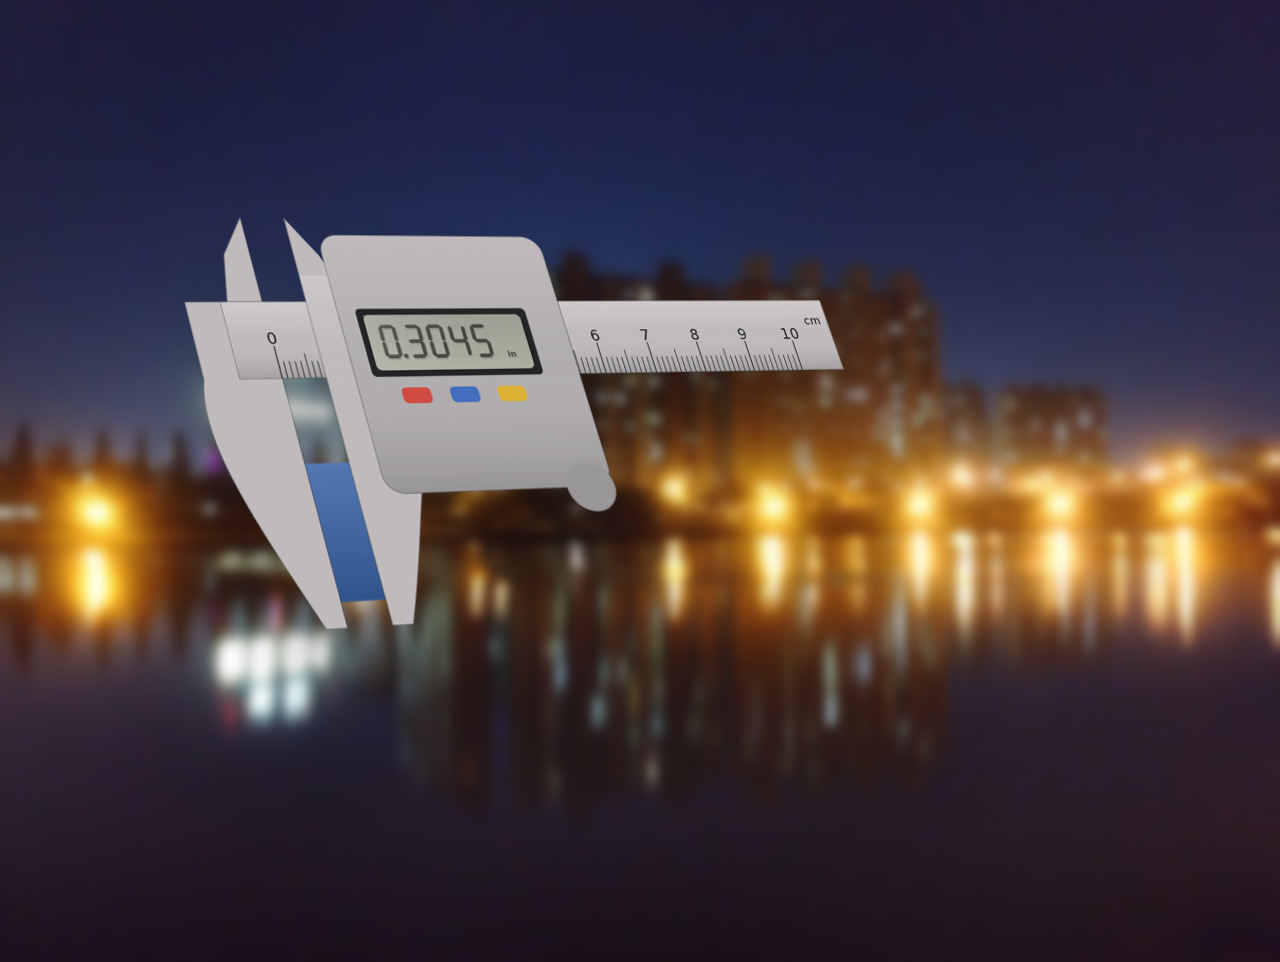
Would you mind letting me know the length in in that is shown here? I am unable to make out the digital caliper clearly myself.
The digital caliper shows 0.3045 in
